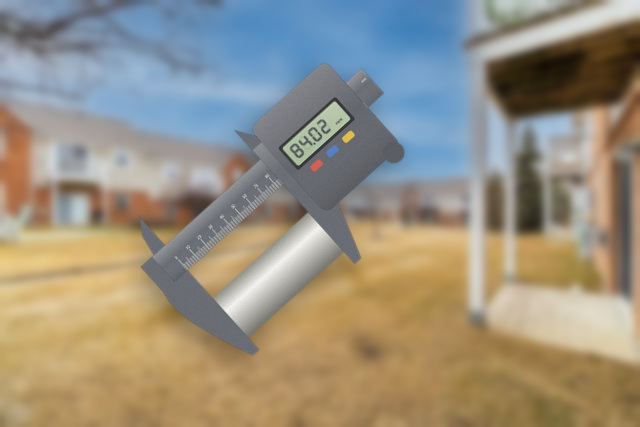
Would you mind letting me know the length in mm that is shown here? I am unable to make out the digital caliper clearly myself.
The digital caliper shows 84.02 mm
